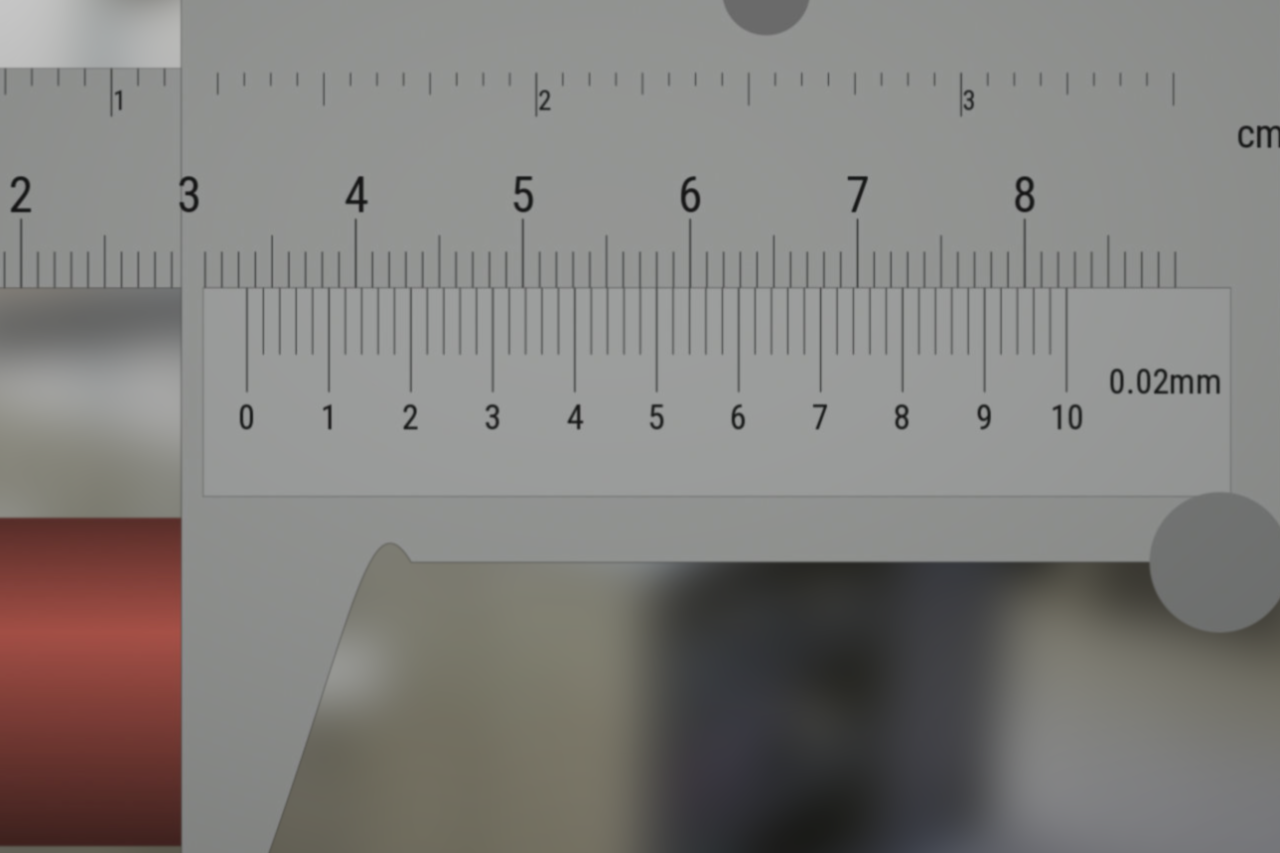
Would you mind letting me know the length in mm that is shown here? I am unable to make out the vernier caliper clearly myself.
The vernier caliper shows 33.5 mm
